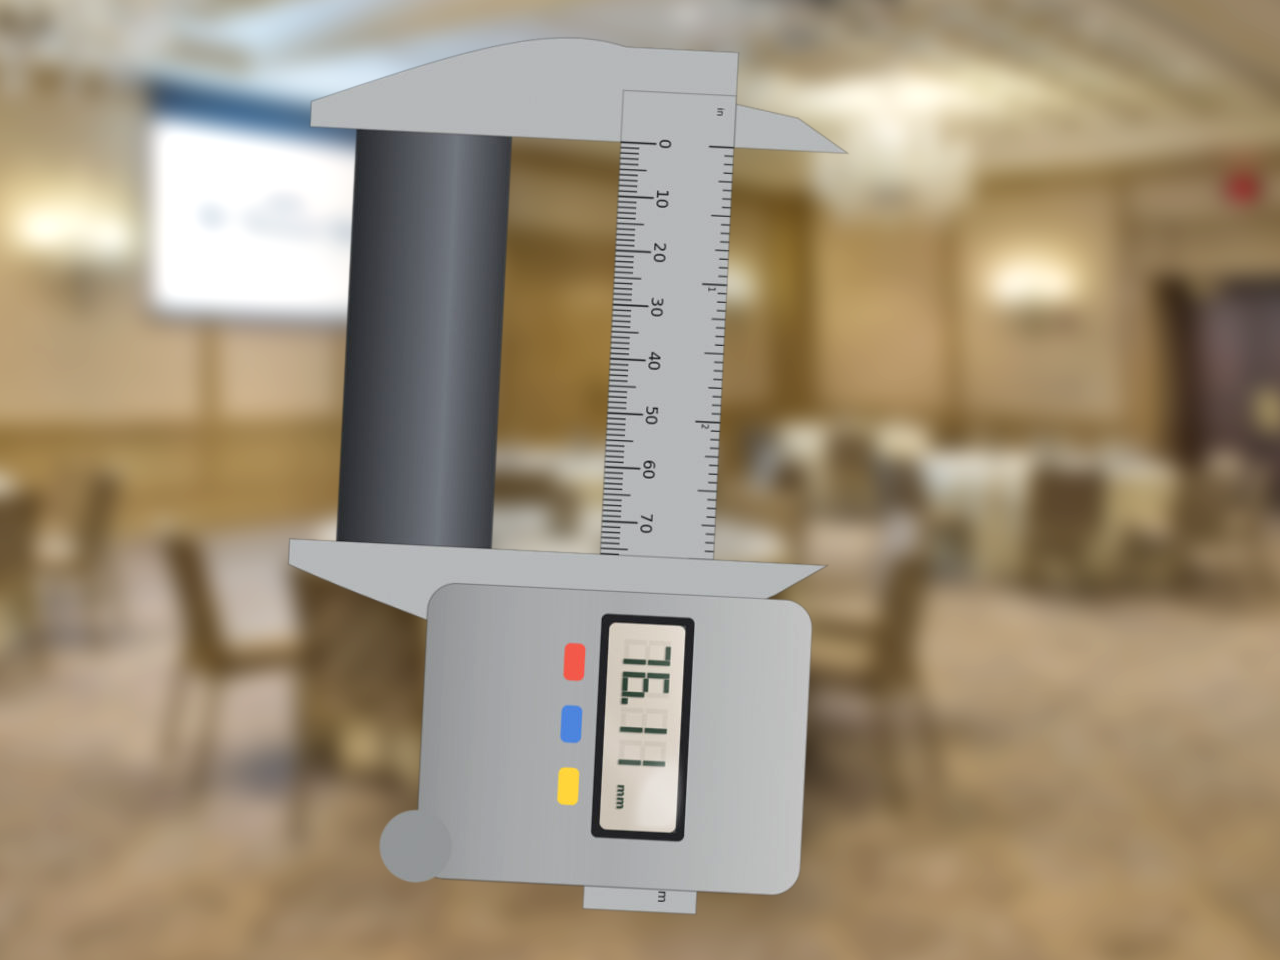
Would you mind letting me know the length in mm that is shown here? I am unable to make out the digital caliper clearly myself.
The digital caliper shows 76.11 mm
